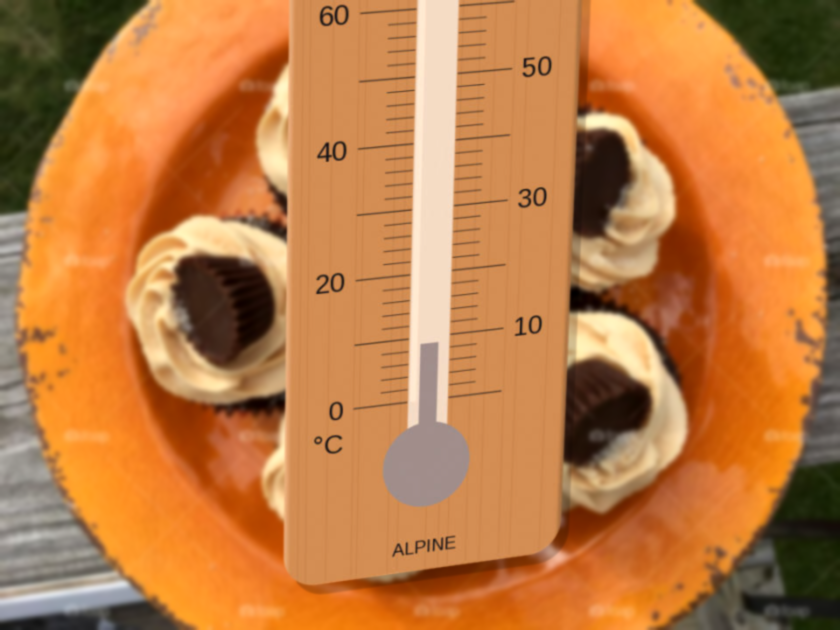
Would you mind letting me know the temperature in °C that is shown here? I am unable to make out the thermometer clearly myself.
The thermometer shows 9 °C
